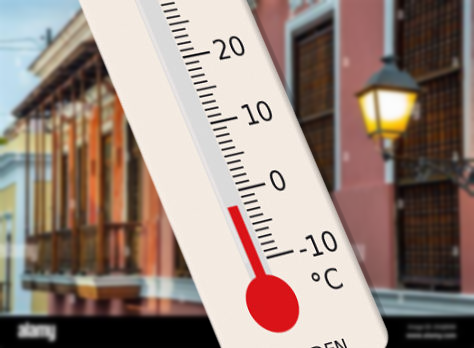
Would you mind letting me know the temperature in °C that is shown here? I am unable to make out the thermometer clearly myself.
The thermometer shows -2 °C
